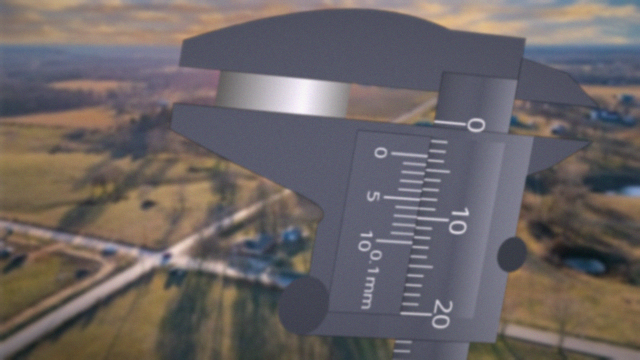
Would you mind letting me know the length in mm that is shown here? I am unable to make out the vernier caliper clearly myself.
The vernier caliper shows 3.6 mm
